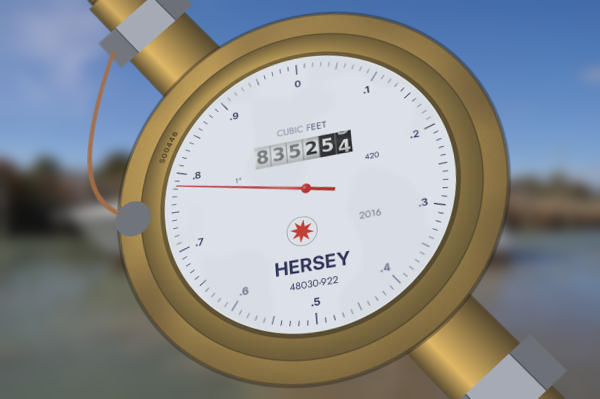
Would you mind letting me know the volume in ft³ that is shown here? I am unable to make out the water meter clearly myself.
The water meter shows 835253.78 ft³
